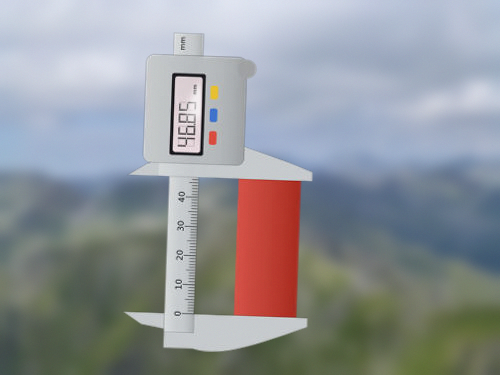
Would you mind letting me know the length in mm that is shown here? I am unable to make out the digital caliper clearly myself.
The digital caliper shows 46.85 mm
